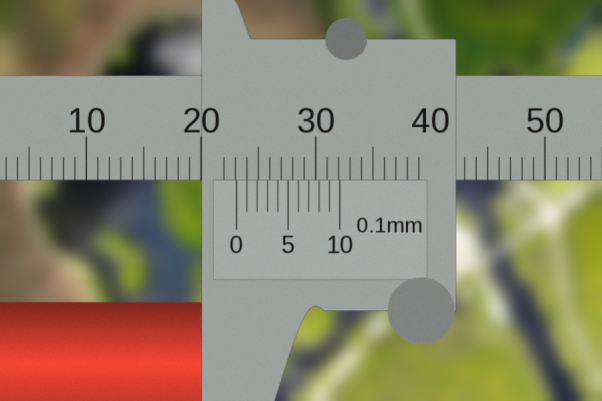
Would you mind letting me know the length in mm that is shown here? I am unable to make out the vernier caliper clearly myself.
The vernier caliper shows 23.1 mm
